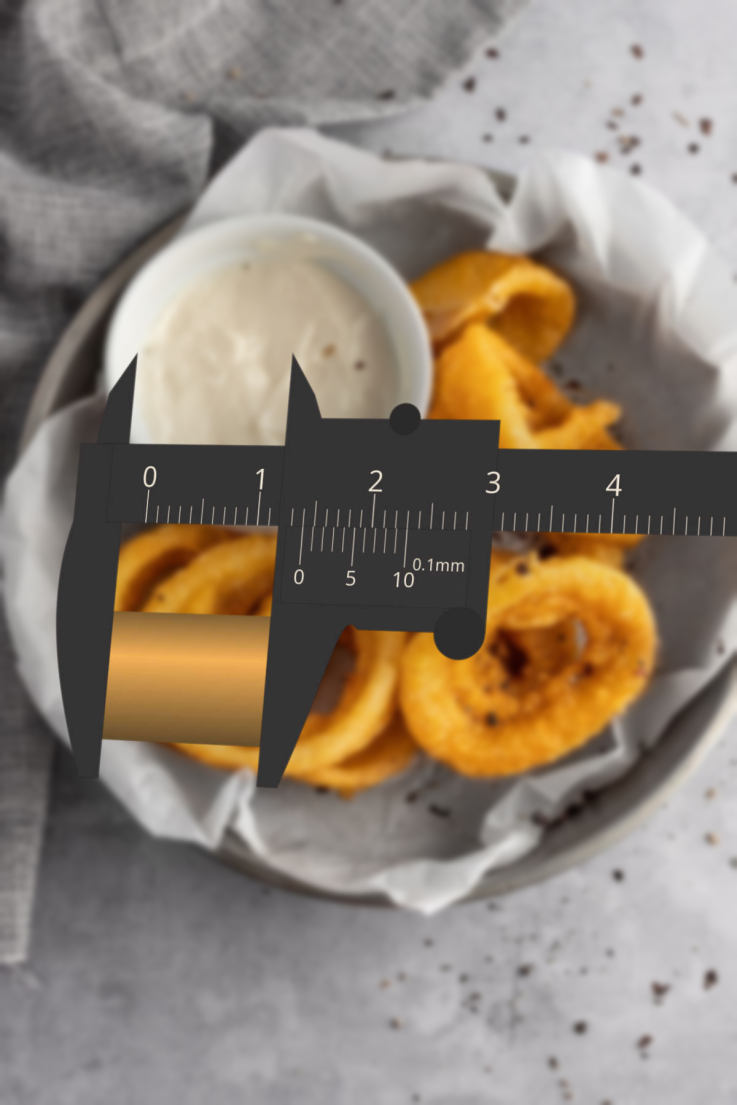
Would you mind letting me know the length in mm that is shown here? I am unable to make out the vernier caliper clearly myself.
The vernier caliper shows 14.0 mm
